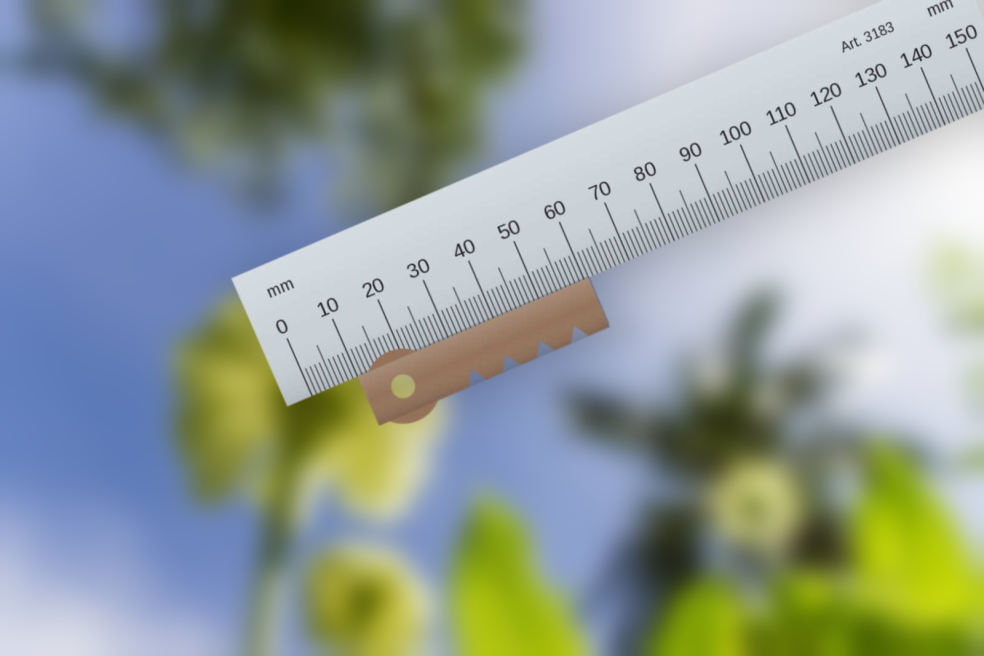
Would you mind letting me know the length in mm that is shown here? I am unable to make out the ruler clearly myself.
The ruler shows 51 mm
